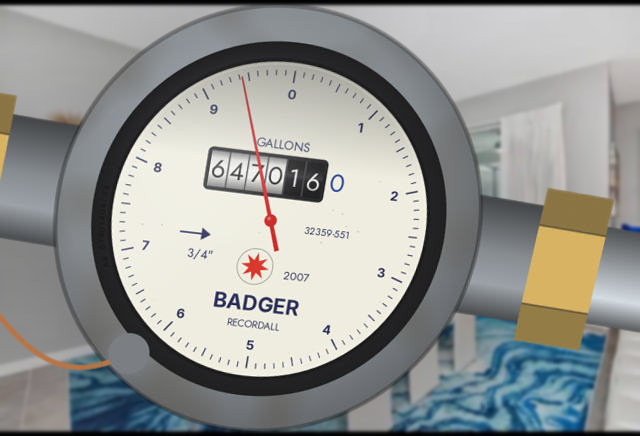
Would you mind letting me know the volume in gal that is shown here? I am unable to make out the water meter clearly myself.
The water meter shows 6470159.4 gal
